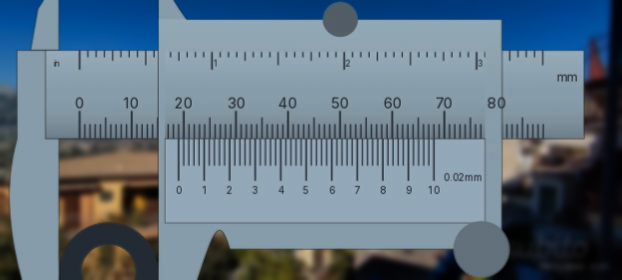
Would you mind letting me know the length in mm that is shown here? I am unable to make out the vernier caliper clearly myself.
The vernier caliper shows 19.0 mm
